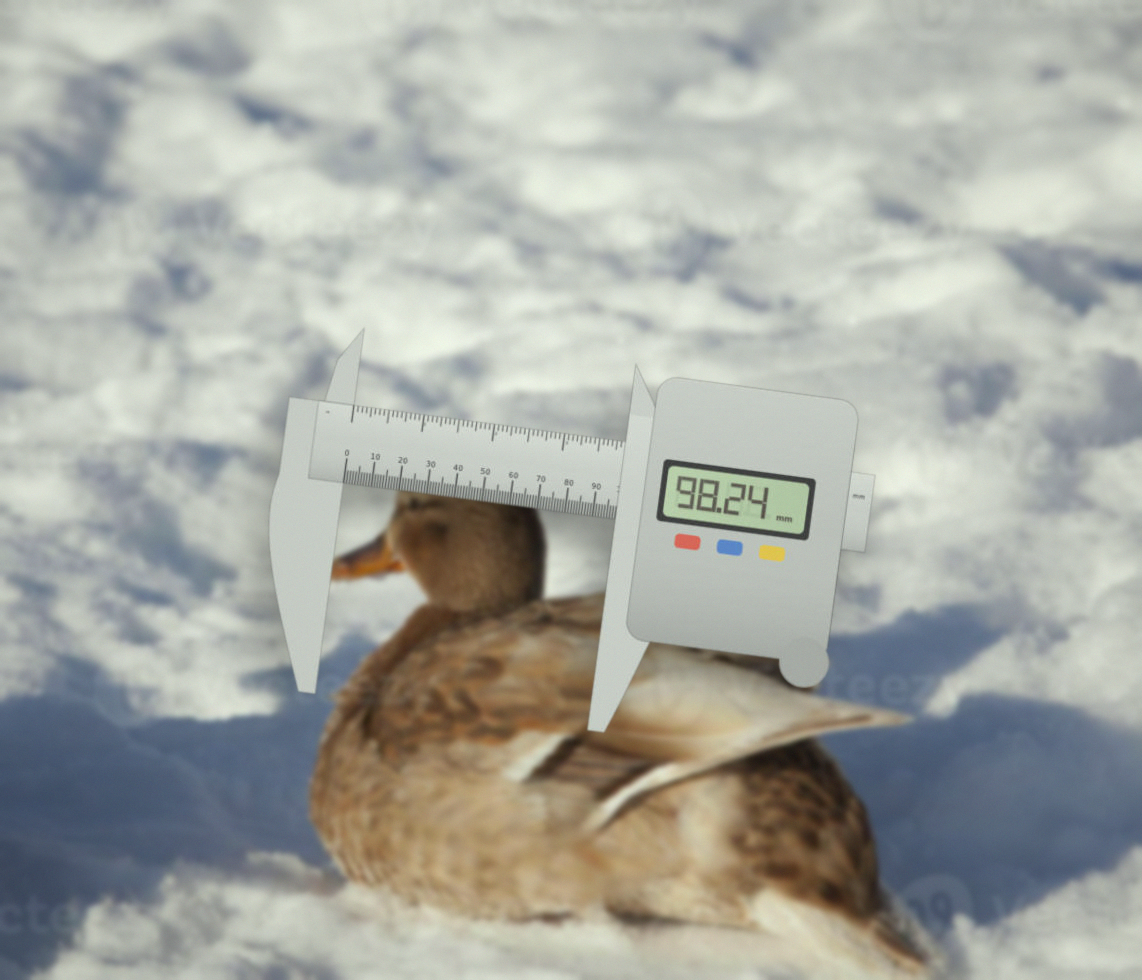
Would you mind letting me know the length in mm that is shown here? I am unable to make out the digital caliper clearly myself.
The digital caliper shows 98.24 mm
